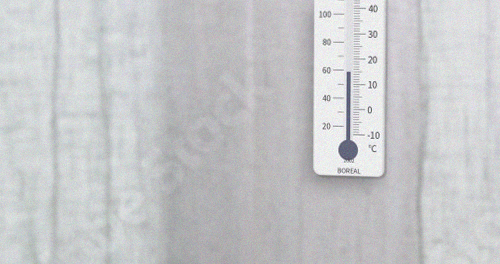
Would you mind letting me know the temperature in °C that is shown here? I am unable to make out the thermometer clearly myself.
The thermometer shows 15 °C
